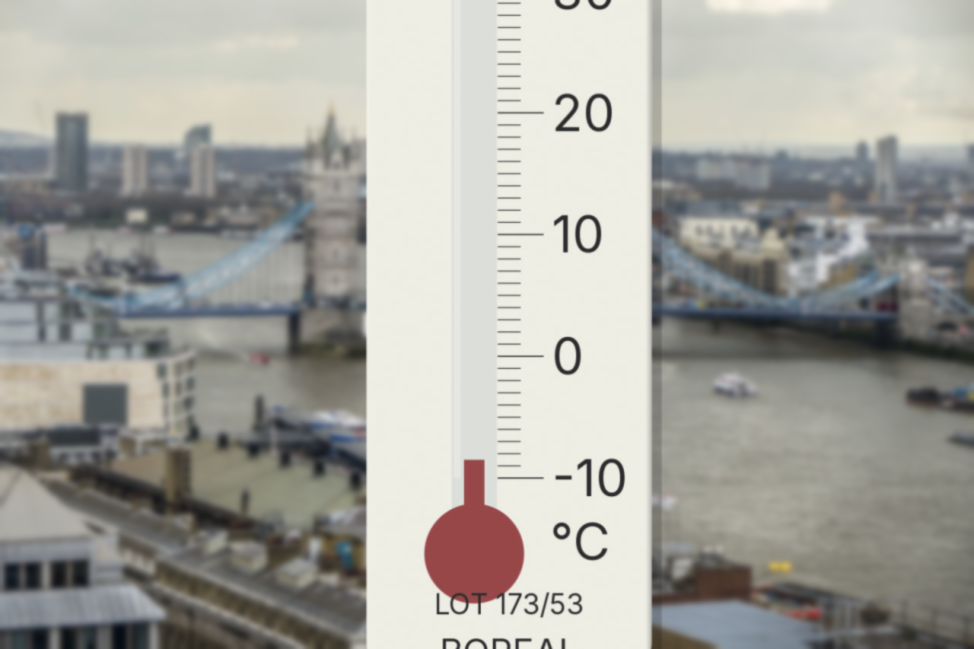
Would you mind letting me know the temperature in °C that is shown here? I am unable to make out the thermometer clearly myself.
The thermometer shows -8.5 °C
